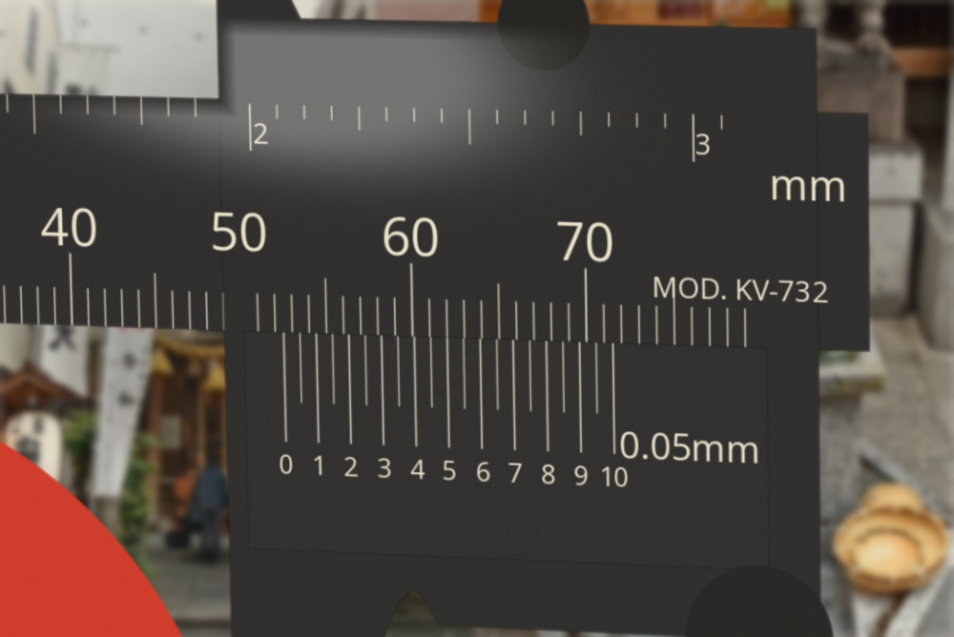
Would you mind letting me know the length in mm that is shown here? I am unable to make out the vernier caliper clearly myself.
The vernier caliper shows 52.5 mm
